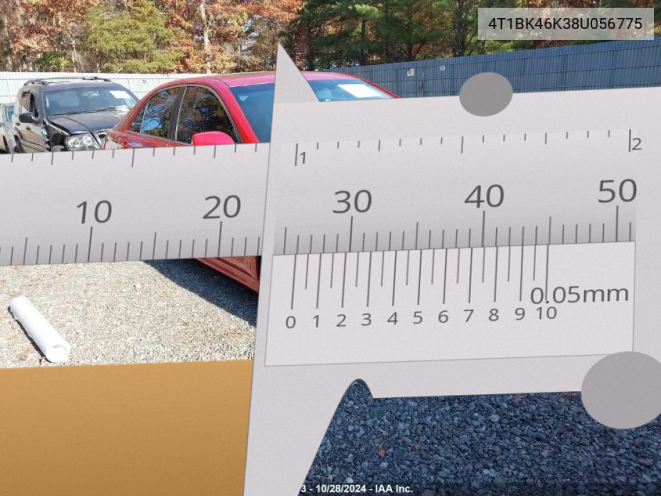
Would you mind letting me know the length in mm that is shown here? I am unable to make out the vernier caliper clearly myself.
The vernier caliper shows 25.9 mm
